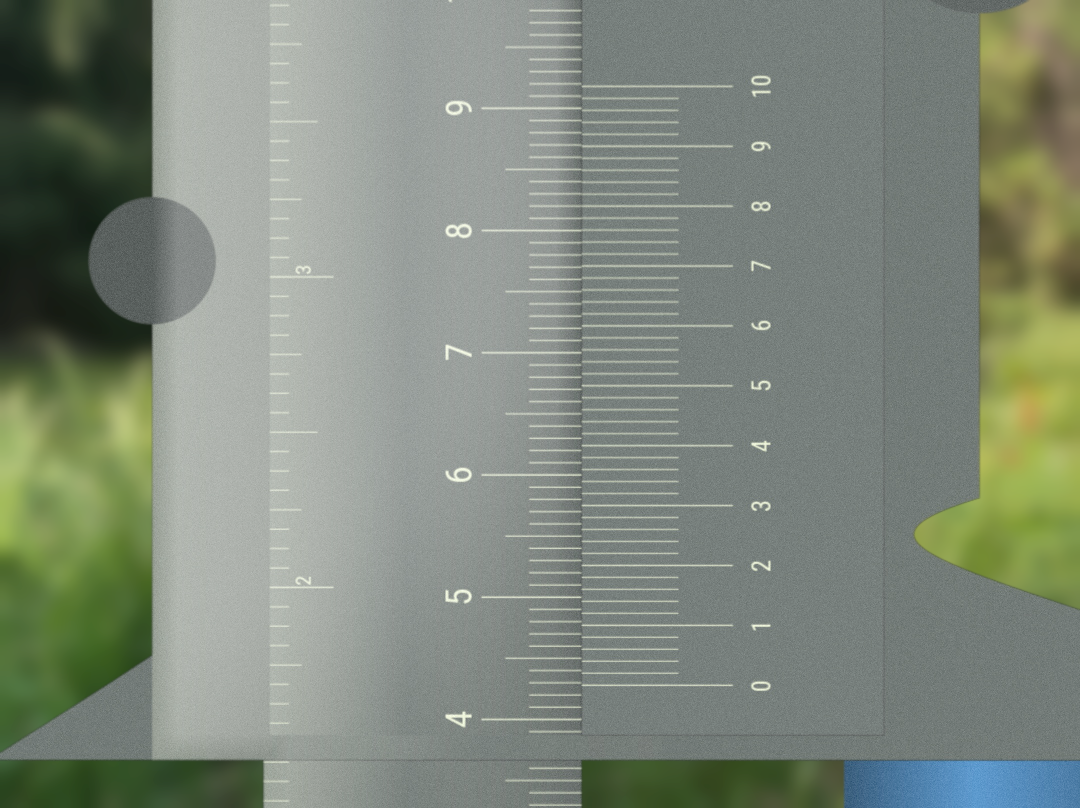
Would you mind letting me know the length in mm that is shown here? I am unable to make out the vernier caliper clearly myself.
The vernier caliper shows 42.8 mm
